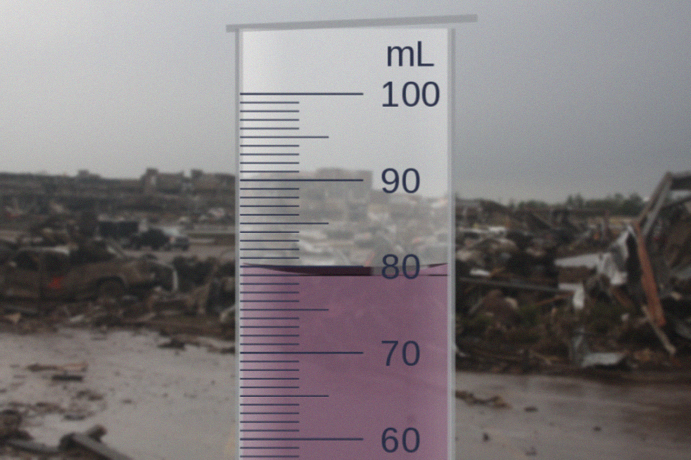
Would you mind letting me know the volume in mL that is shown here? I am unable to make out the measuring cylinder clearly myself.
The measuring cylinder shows 79 mL
